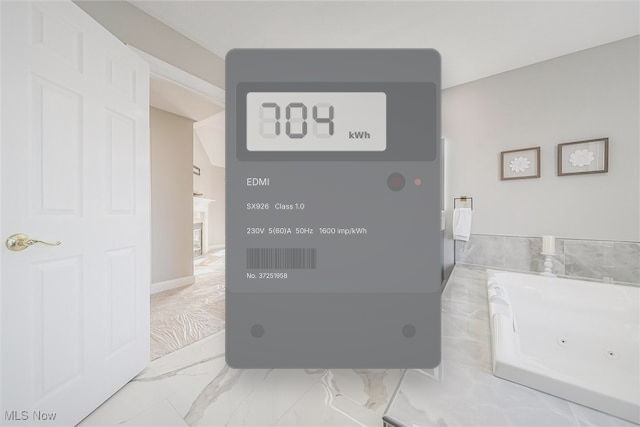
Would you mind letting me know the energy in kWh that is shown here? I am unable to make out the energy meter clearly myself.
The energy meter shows 704 kWh
